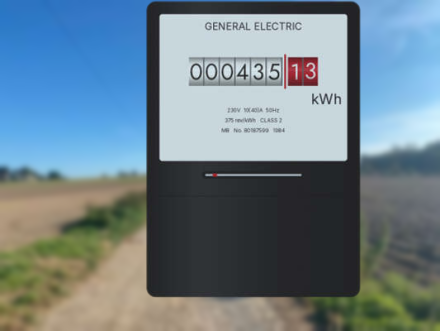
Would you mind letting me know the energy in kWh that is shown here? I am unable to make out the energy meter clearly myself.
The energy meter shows 435.13 kWh
